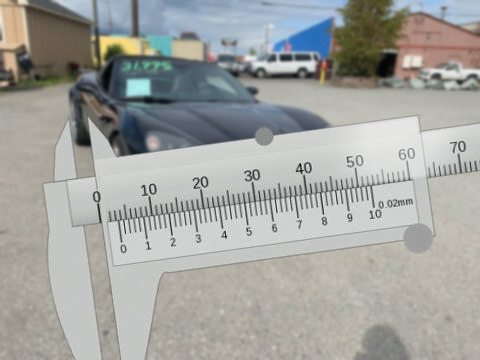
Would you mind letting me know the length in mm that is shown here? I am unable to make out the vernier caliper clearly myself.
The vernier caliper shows 3.5 mm
